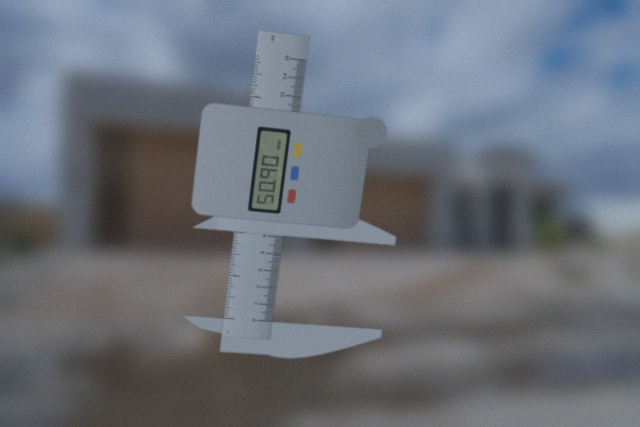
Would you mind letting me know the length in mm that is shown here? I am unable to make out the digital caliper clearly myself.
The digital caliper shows 50.90 mm
